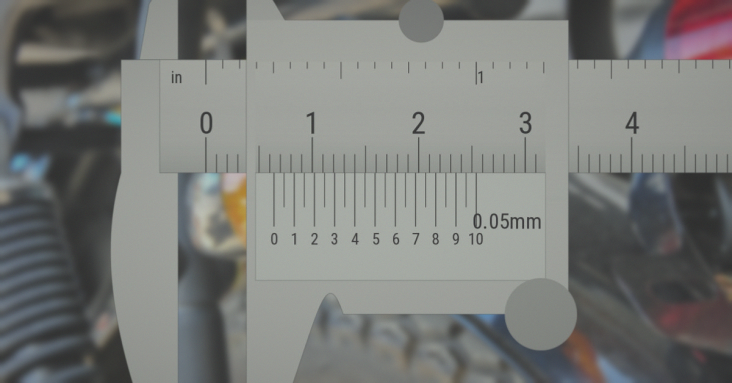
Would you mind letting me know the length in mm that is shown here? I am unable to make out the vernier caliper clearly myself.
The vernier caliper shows 6.4 mm
